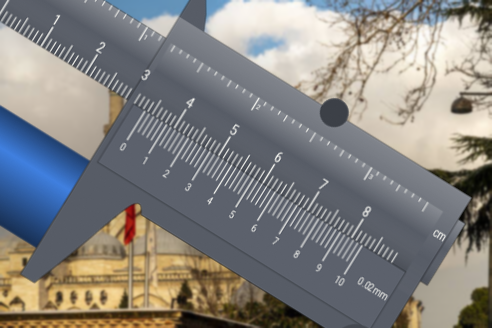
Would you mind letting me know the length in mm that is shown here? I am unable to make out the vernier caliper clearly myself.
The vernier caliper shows 33.5 mm
